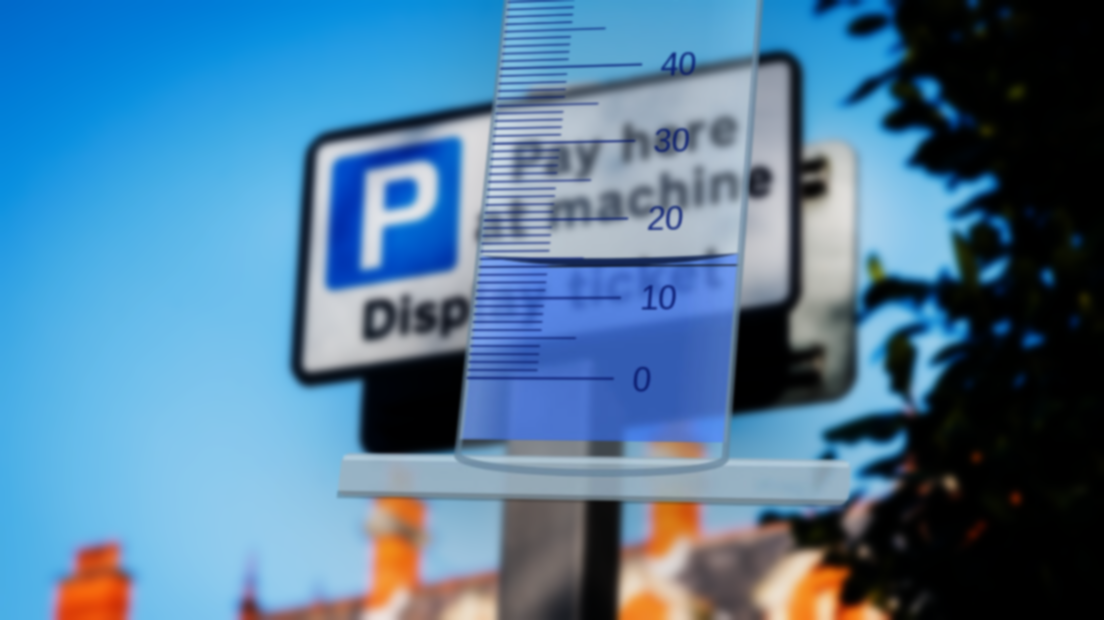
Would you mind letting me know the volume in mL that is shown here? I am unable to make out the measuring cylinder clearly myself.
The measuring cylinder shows 14 mL
